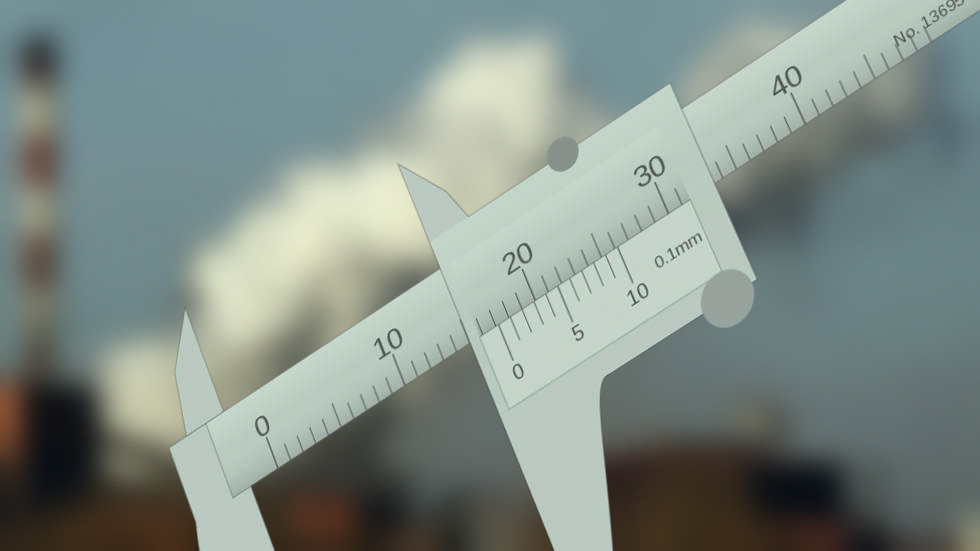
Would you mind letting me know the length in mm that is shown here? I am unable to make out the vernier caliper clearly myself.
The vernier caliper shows 17.2 mm
